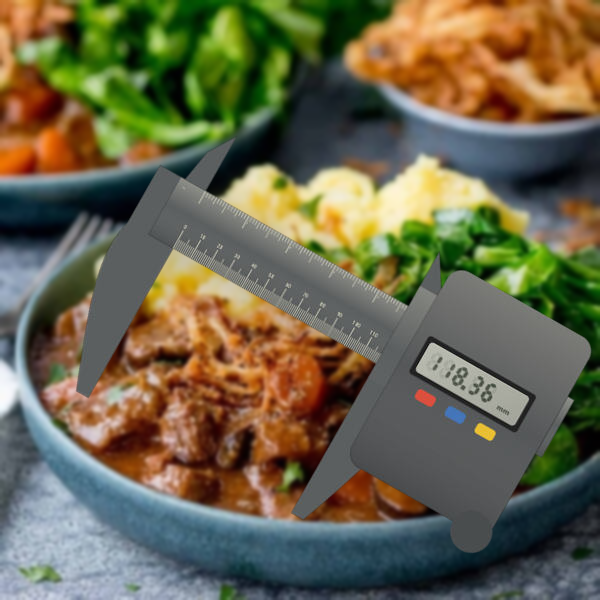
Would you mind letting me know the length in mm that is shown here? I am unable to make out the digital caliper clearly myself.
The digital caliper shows 118.36 mm
